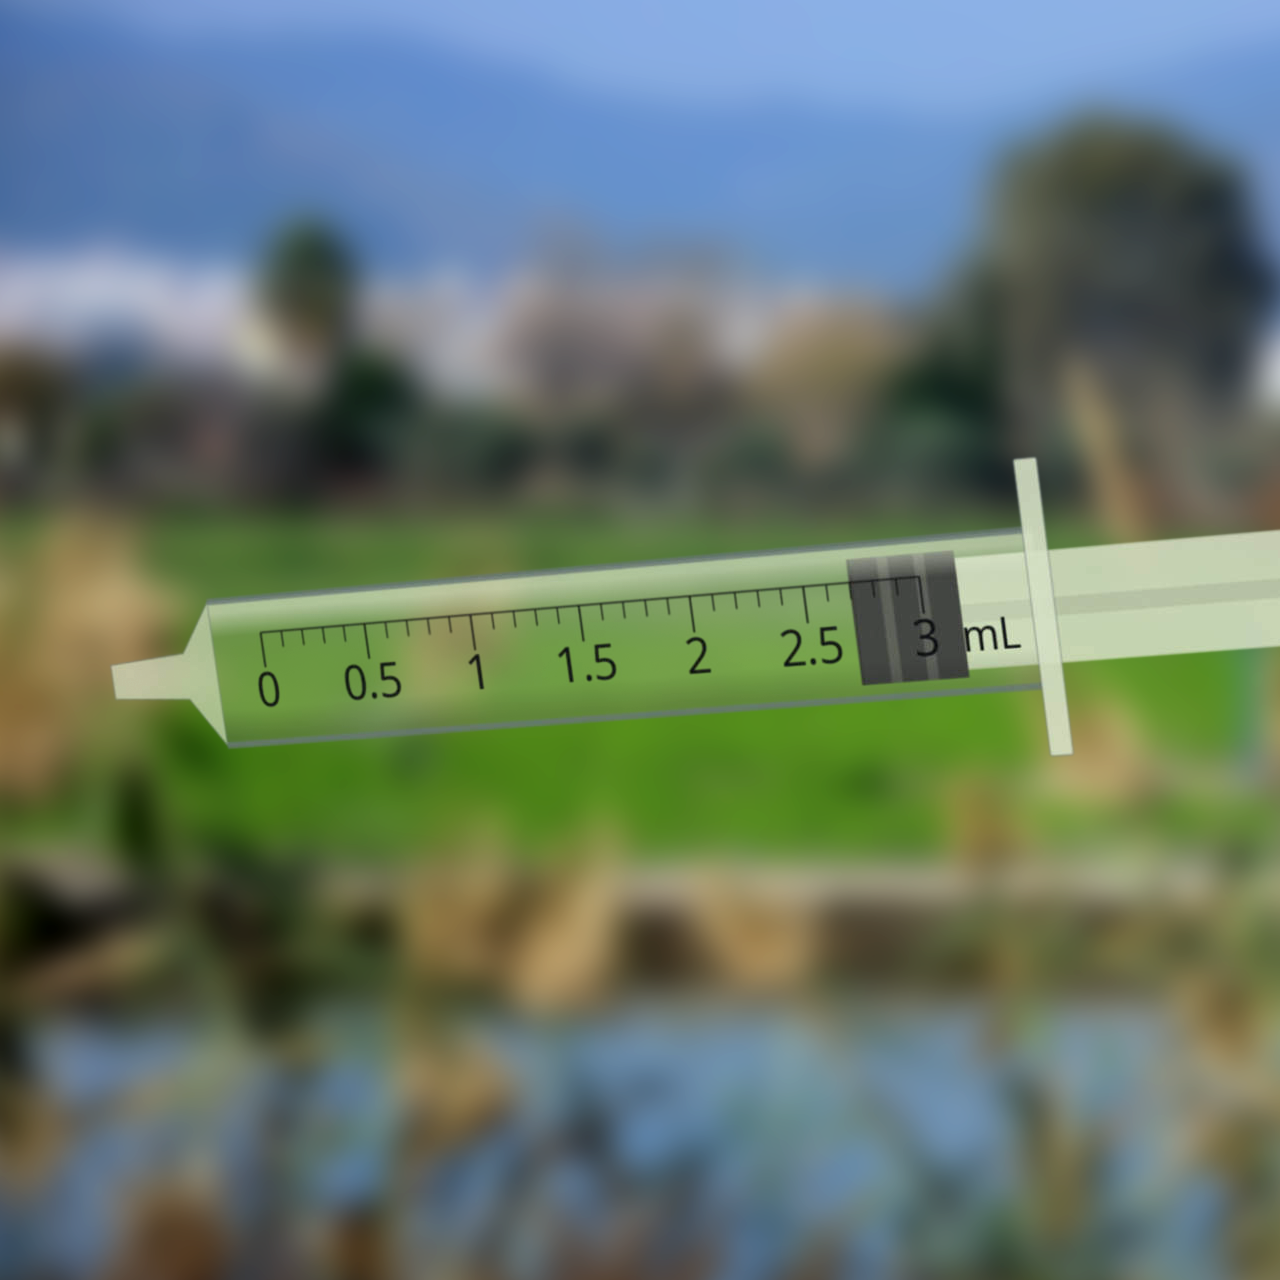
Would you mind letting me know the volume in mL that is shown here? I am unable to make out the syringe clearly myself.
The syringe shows 2.7 mL
